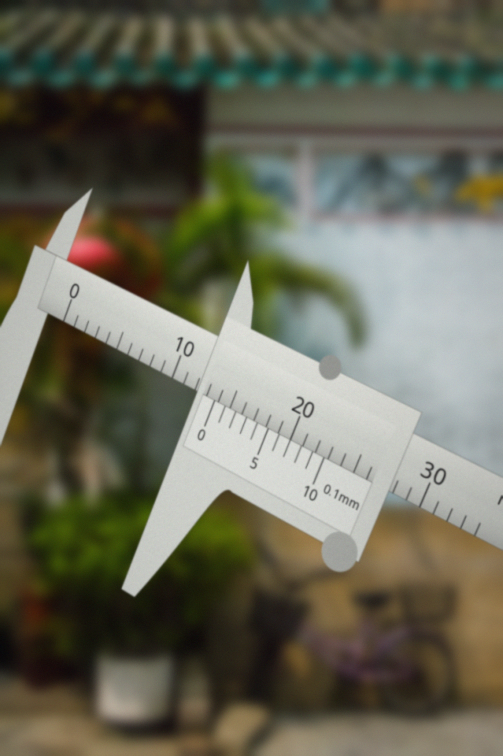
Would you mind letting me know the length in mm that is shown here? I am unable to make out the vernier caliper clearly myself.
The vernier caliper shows 13.7 mm
